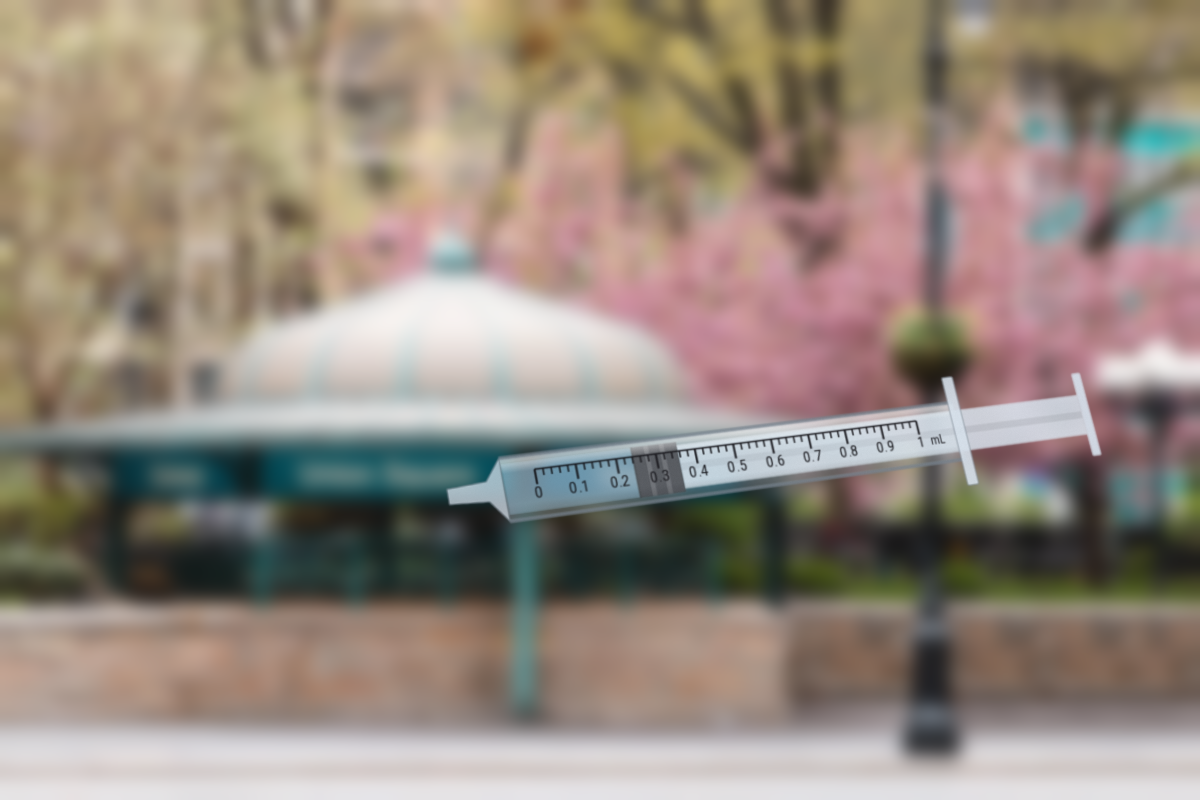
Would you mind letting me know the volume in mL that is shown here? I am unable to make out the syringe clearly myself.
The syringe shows 0.24 mL
